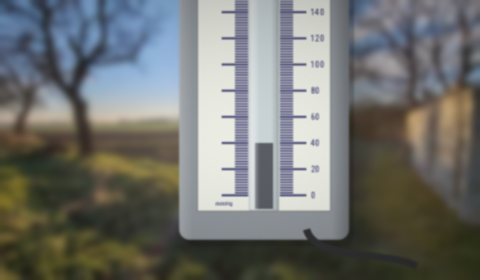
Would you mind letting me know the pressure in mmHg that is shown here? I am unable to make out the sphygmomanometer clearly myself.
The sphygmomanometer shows 40 mmHg
